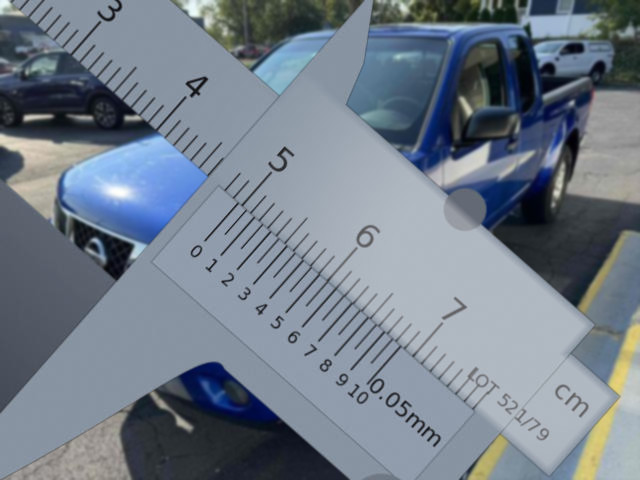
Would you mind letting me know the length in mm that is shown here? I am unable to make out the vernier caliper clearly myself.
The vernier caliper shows 49.6 mm
